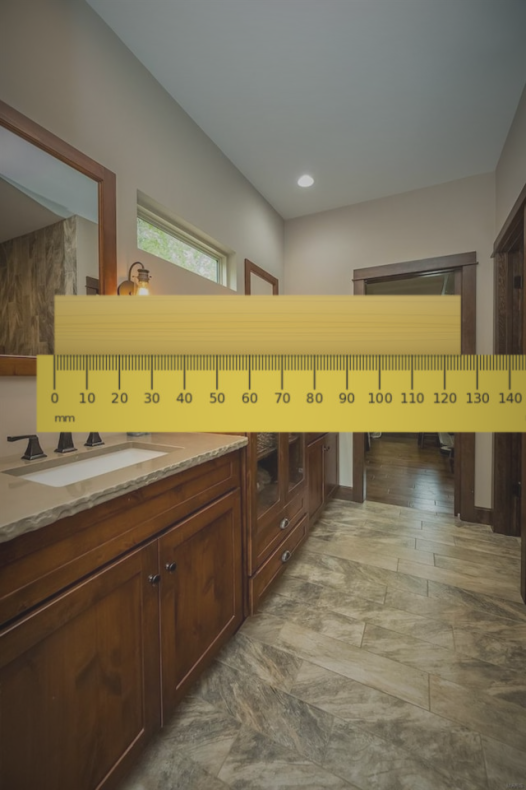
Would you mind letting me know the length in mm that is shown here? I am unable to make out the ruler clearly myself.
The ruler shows 125 mm
